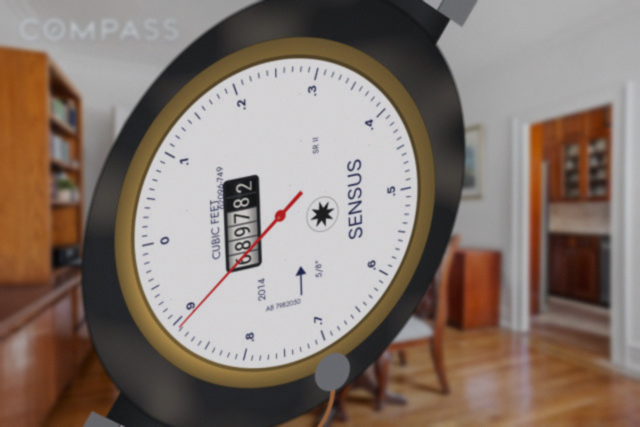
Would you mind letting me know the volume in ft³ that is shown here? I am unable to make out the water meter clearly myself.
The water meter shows 689781.89 ft³
